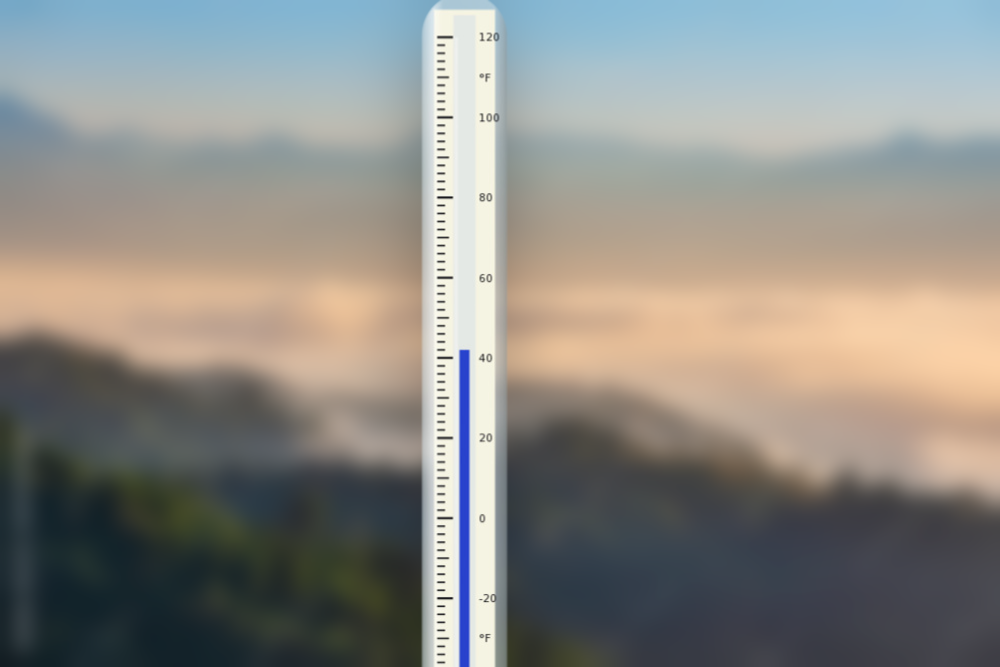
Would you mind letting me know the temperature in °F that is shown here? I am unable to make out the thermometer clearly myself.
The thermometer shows 42 °F
